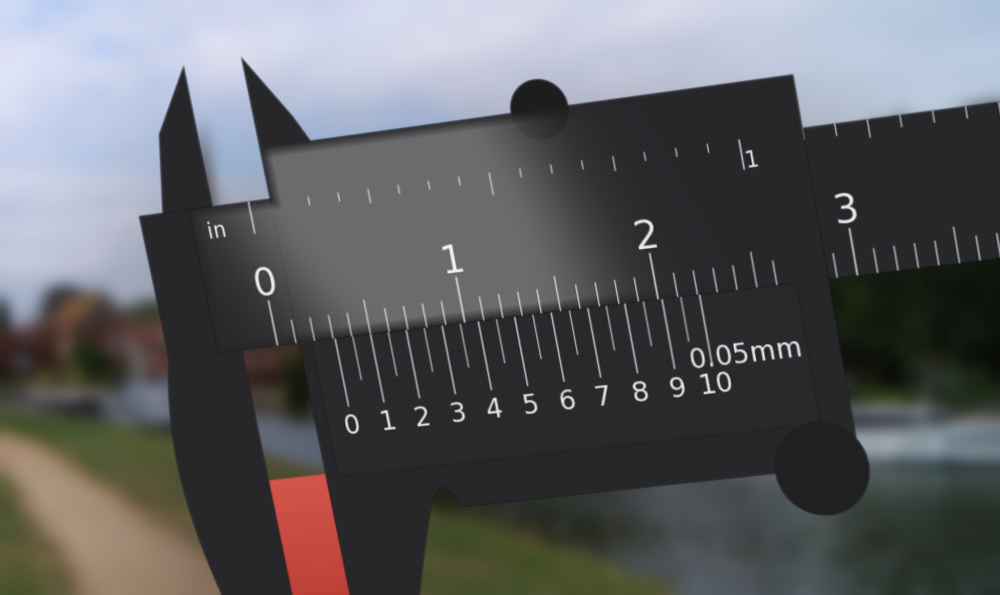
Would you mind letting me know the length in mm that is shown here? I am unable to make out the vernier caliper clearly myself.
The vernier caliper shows 3.1 mm
